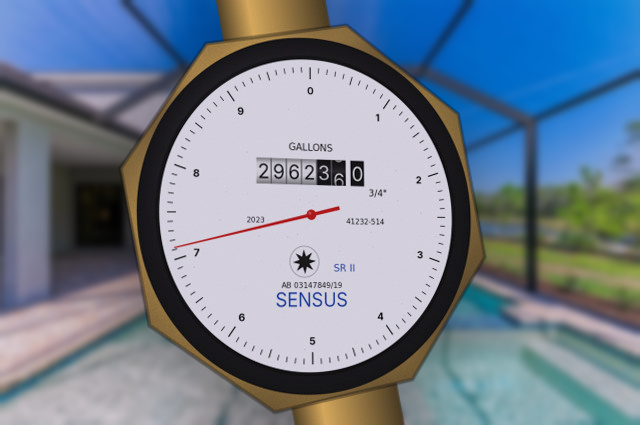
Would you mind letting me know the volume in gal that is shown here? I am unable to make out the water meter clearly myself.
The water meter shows 2962357.1 gal
